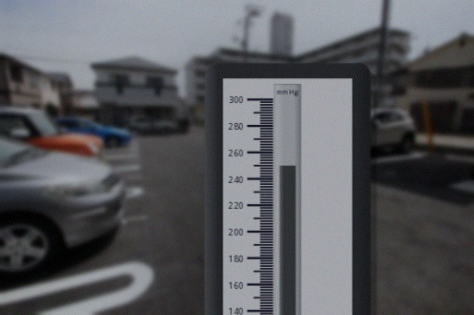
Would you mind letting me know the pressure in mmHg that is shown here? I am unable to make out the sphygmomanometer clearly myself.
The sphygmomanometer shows 250 mmHg
